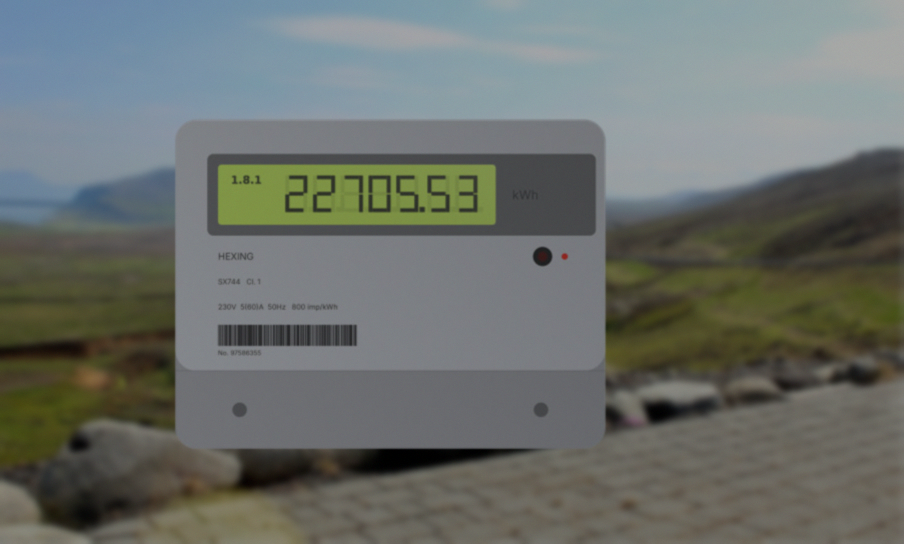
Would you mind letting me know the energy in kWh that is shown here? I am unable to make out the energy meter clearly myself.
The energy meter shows 22705.53 kWh
